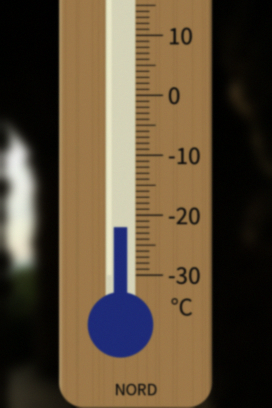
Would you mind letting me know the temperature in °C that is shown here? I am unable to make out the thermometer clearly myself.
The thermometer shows -22 °C
